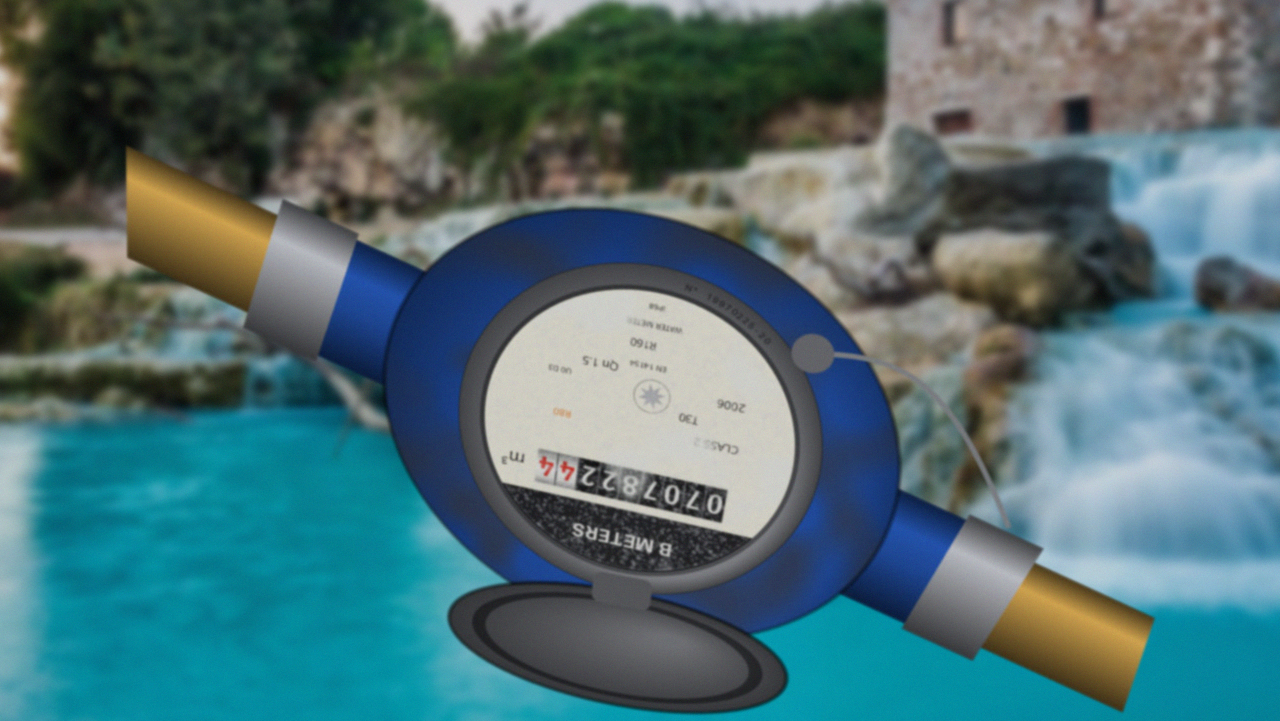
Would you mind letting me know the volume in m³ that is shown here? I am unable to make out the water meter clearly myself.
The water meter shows 707822.44 m³
